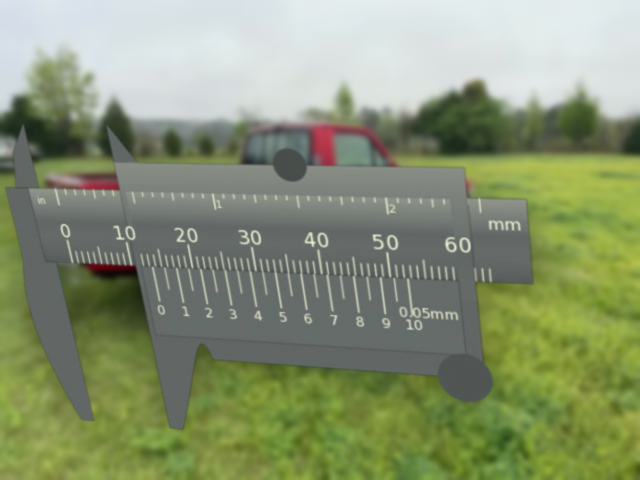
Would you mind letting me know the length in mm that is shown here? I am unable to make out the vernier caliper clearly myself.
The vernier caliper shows 13.5 mm
